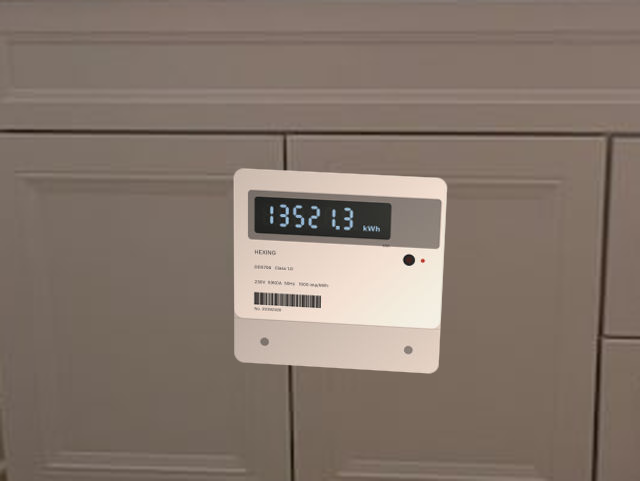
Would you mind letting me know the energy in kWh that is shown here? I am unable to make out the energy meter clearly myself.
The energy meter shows 13521.3 kWh
